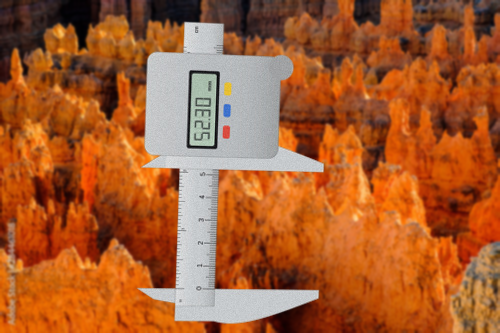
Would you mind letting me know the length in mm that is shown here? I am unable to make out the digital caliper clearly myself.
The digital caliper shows 52.30 mm
